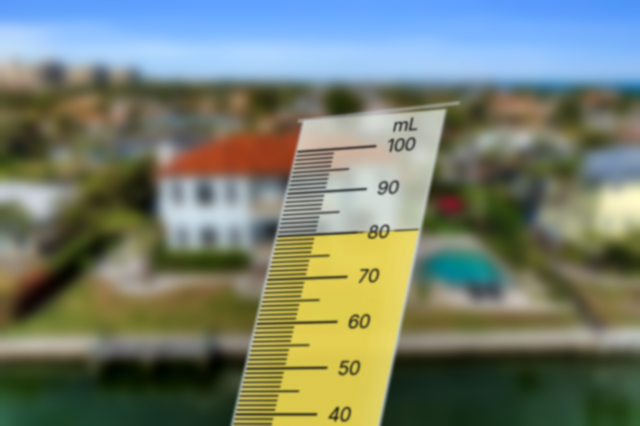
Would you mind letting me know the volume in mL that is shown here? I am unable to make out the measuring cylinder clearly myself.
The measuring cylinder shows 80 mL
